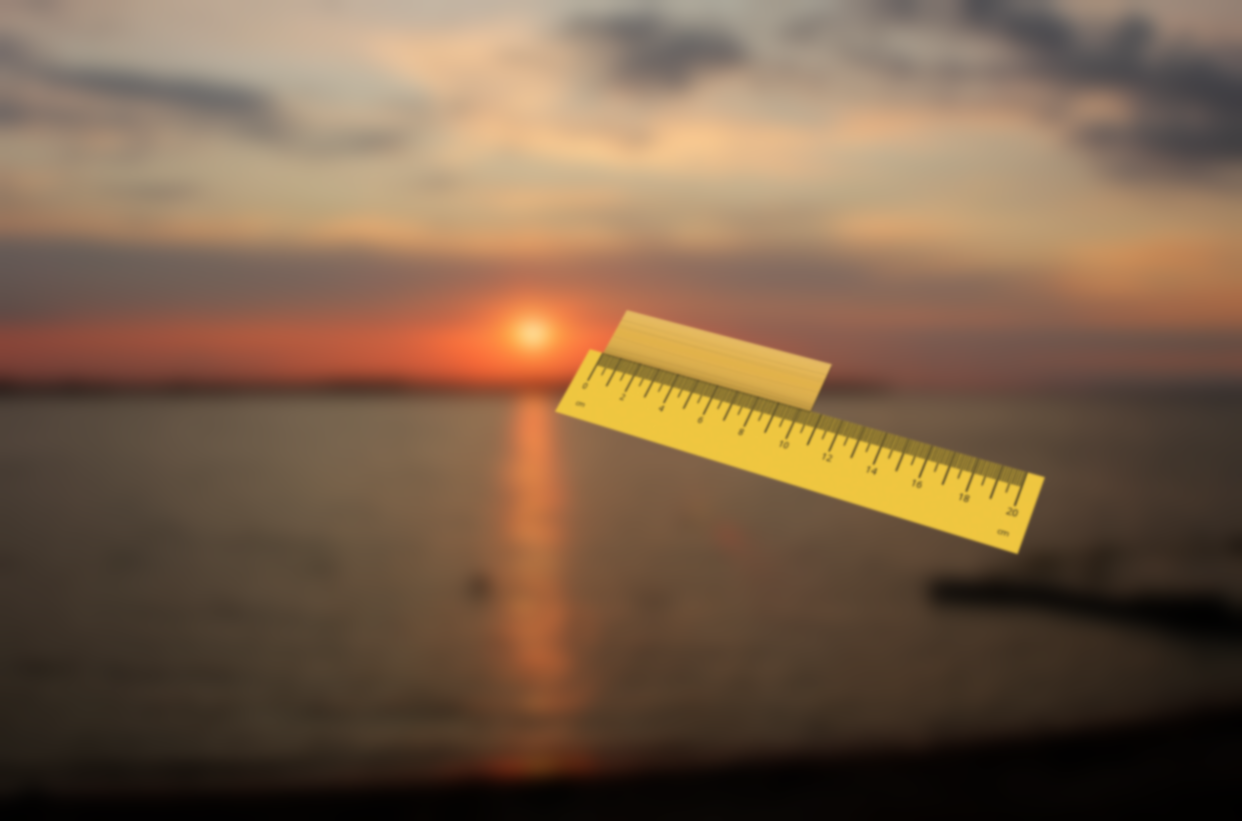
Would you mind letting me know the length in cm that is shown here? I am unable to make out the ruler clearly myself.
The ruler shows 10.5 cm
